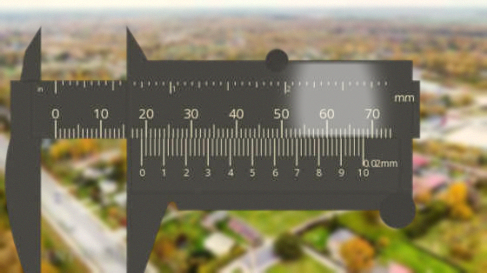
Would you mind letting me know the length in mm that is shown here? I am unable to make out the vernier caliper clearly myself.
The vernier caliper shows 19.0 mm
